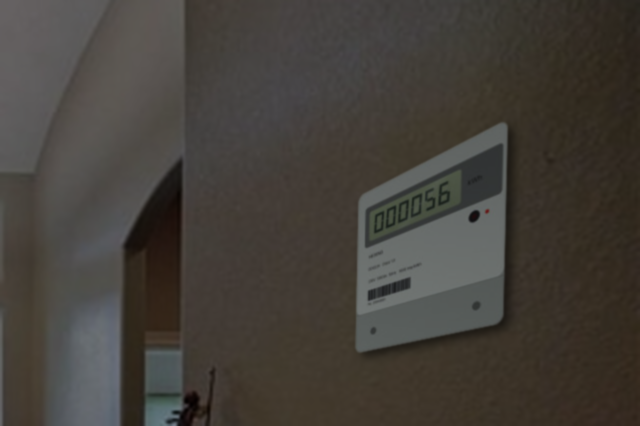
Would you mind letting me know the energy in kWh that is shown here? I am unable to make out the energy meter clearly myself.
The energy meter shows 56 kWh
